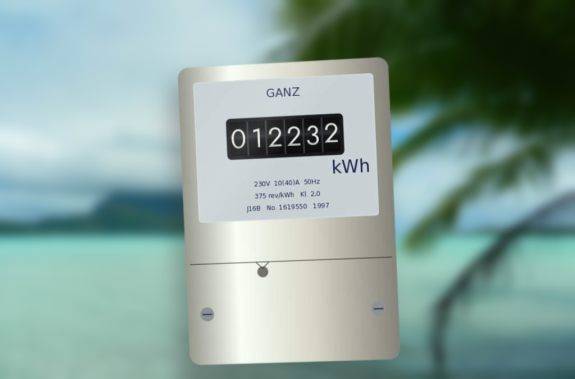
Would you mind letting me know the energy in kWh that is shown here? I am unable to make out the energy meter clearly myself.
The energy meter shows 12232 kWh
